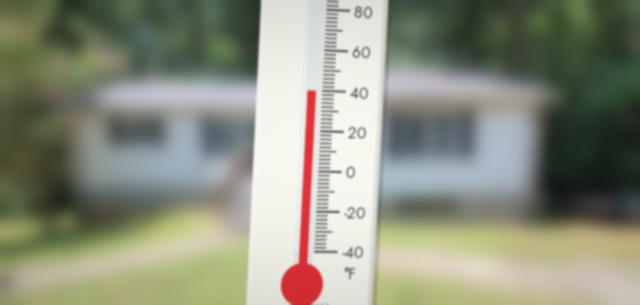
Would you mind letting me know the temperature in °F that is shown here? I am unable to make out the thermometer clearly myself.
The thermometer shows 40 °F
